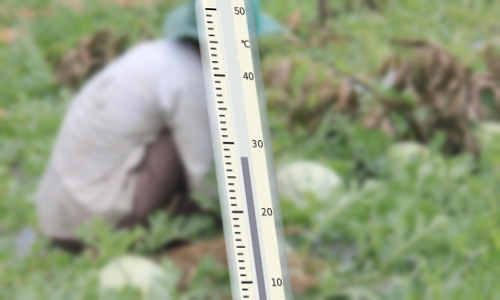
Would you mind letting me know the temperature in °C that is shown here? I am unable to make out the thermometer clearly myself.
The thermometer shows 28 °C
